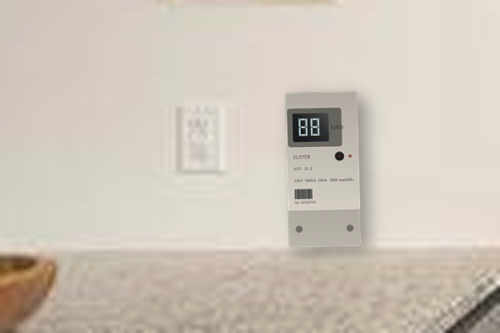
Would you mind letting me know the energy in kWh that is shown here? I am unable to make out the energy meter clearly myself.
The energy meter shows 88 kWh
